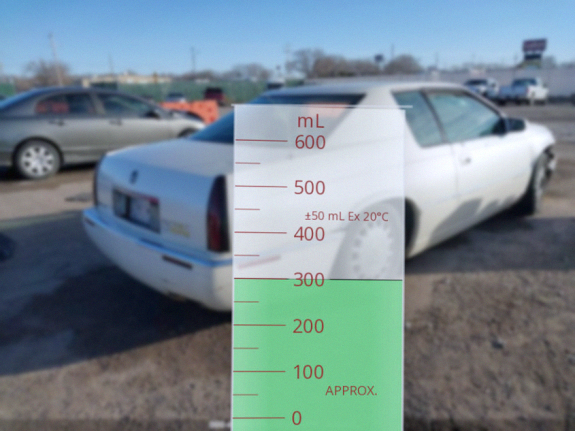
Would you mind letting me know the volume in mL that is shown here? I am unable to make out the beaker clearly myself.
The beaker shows 300 mL
